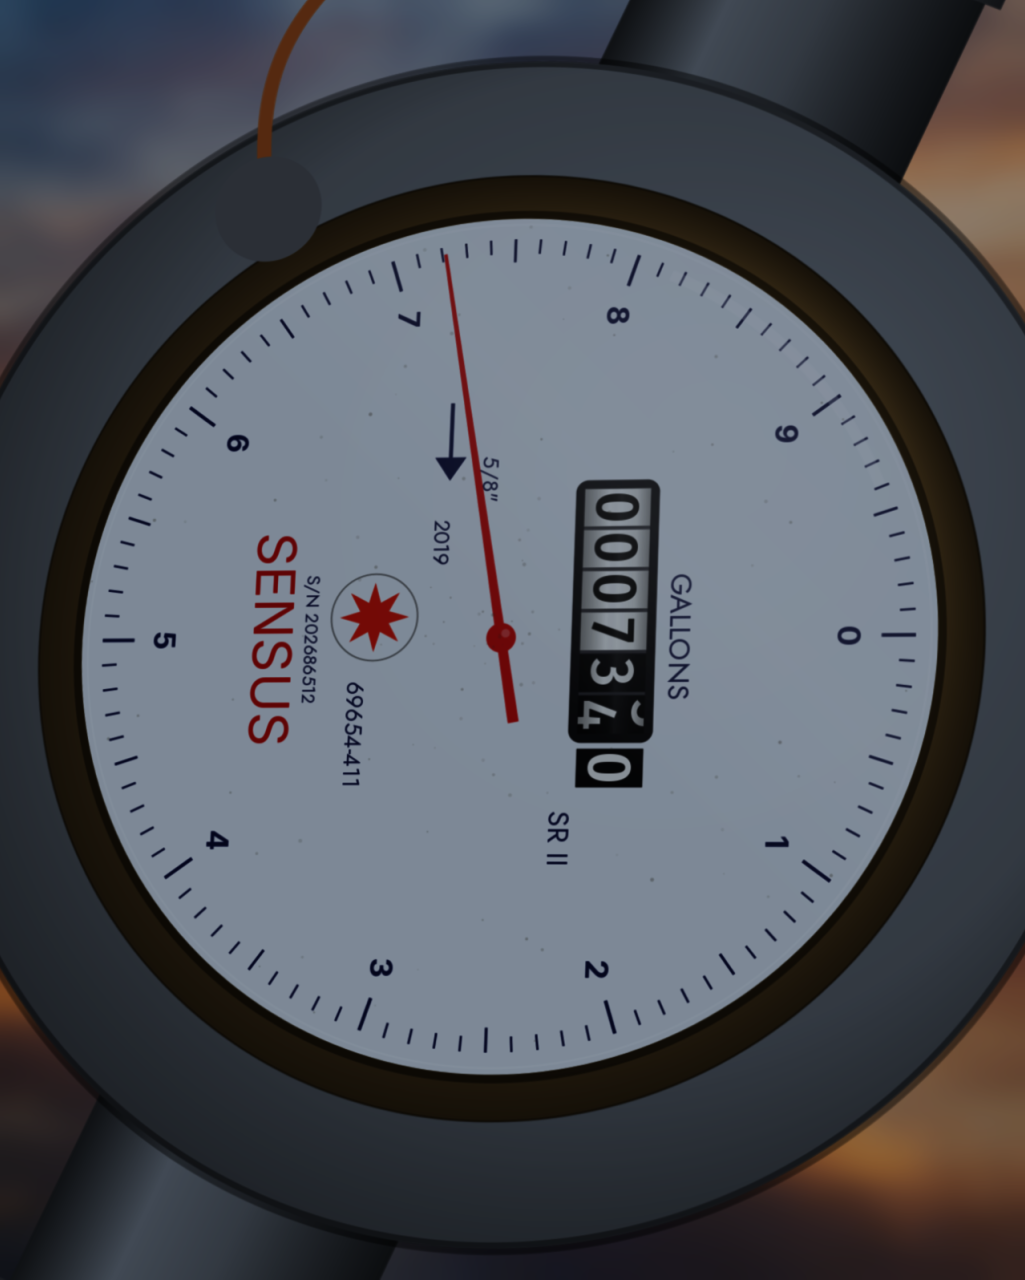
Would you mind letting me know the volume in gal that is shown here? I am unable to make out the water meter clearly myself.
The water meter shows 7337.2 gal
